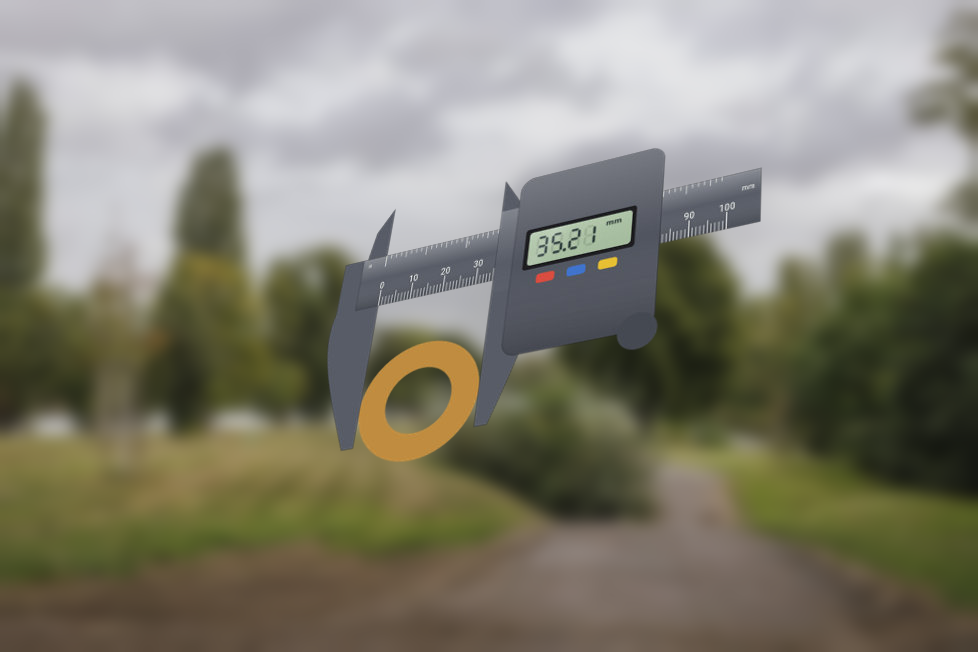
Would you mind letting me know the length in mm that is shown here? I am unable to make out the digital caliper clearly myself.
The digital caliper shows 35.21 mm
